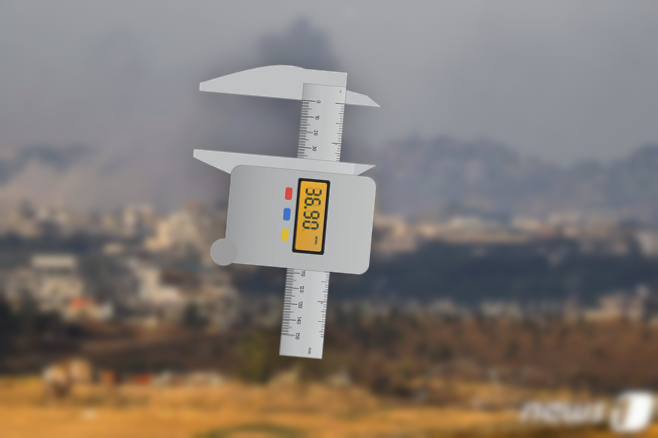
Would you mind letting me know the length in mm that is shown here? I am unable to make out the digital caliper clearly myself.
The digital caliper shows 36.90 mm
